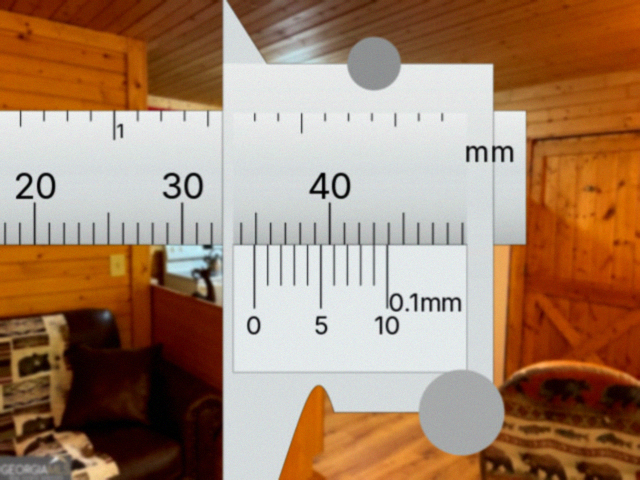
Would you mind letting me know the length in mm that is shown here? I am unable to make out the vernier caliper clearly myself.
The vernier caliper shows 34.9 mm
